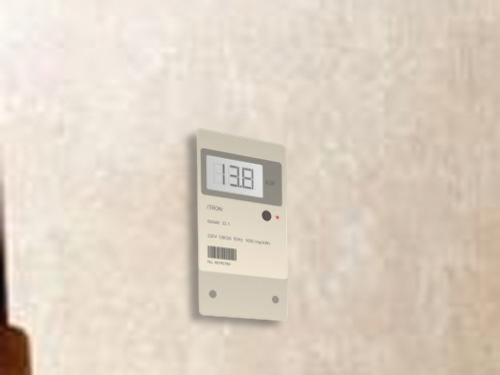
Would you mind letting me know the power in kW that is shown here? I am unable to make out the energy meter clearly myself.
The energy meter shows 13.8 kW
